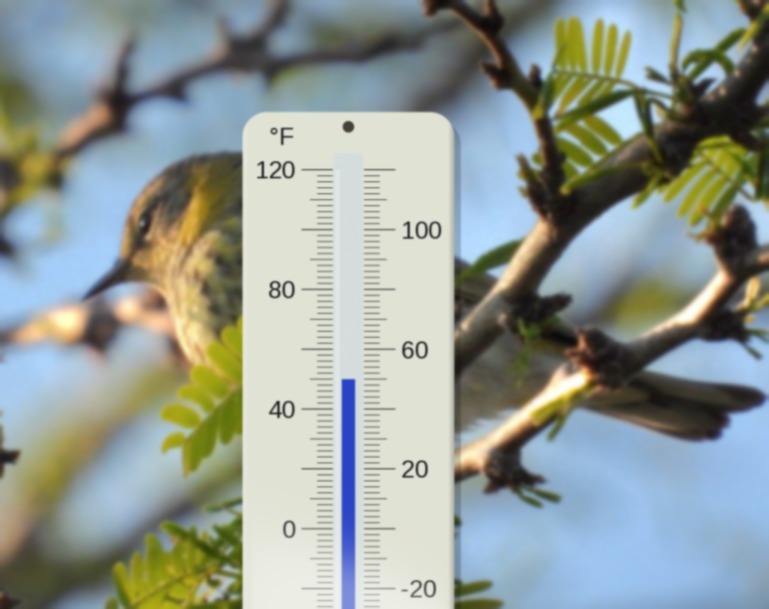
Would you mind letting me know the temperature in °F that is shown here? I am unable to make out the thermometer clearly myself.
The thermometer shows 50 °F
